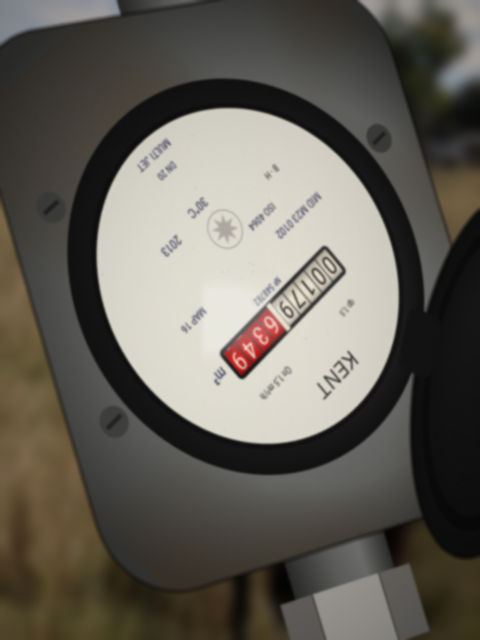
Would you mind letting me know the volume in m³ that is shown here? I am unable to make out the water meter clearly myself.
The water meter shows 179.6349 m³
